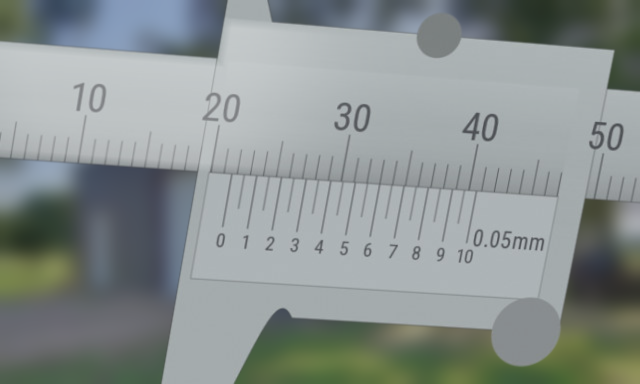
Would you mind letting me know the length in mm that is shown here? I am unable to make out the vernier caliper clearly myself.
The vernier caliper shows 21.6 mm
